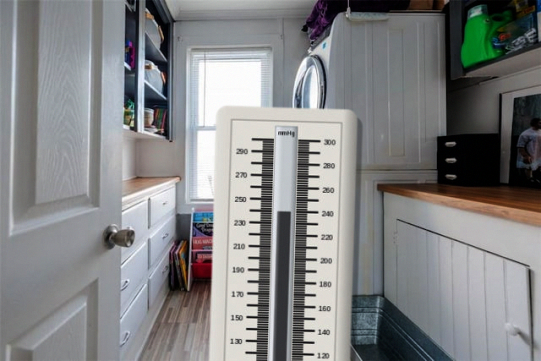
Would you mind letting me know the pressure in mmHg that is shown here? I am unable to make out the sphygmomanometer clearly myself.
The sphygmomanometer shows 240 mmHg
